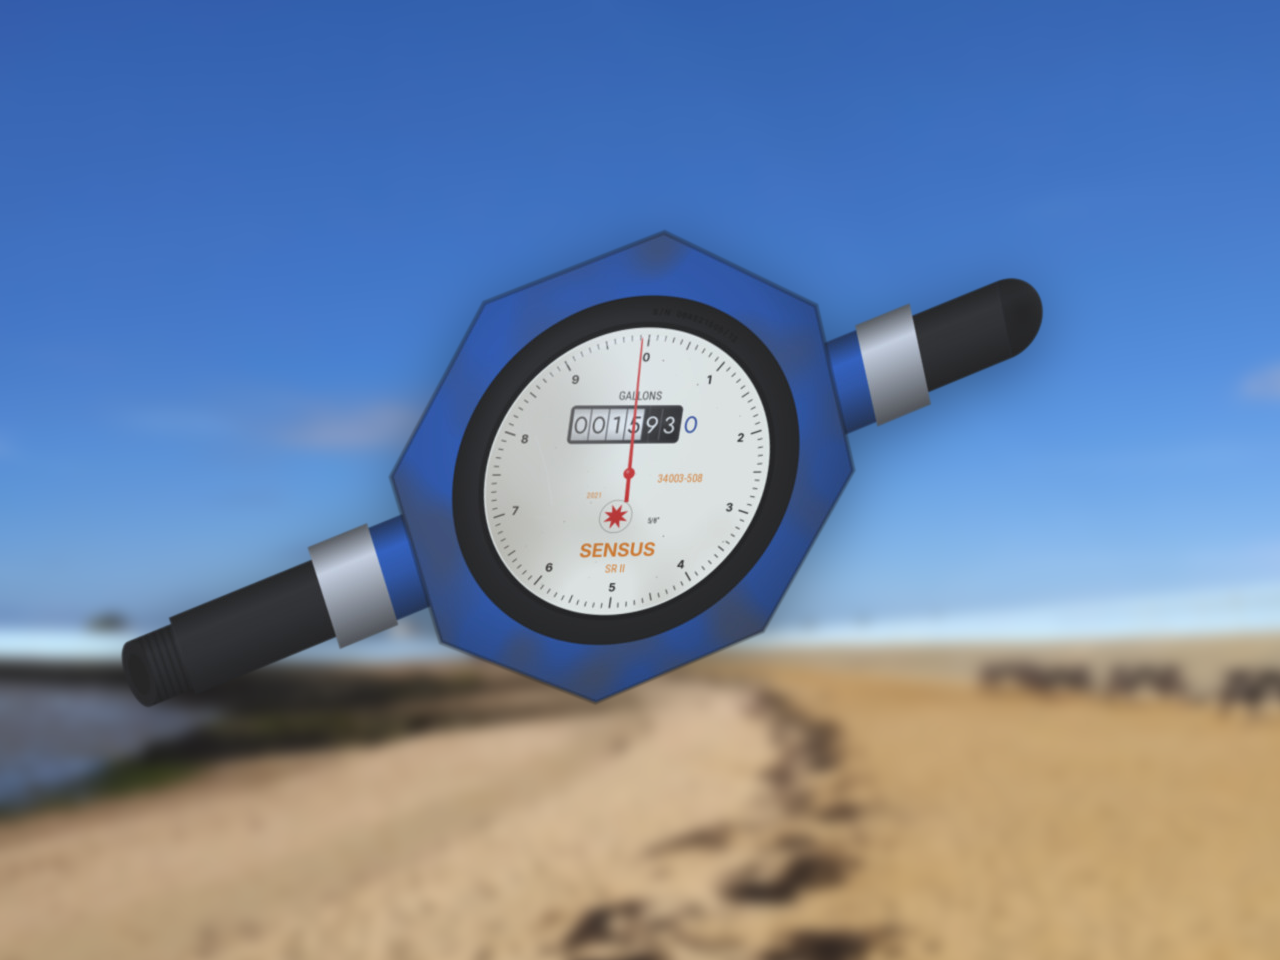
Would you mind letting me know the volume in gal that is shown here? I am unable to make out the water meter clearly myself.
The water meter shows 15929.9 gal
